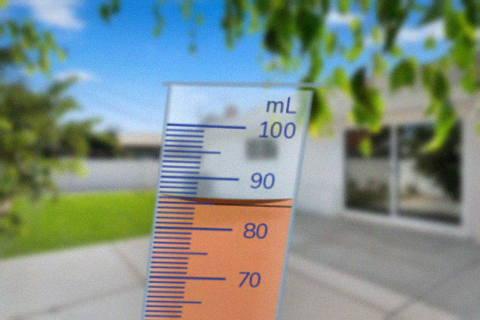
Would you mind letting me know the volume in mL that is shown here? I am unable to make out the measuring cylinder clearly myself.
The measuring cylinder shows 85 mL
